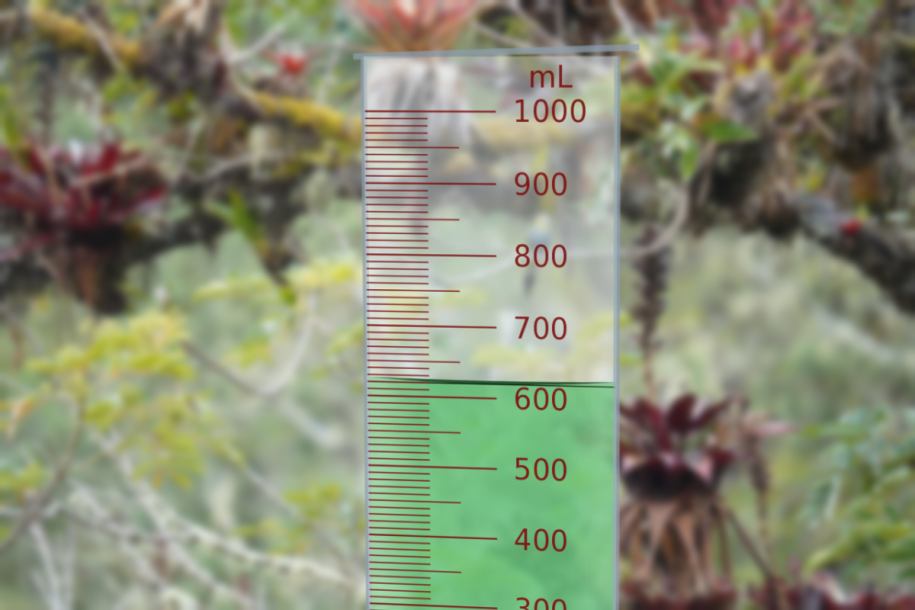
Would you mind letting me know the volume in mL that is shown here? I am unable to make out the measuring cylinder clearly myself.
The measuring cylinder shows 620 mL
